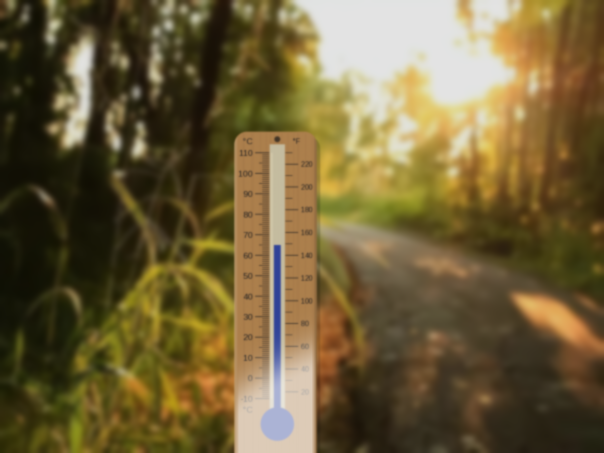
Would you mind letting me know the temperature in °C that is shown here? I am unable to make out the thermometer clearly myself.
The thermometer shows 65 °C
